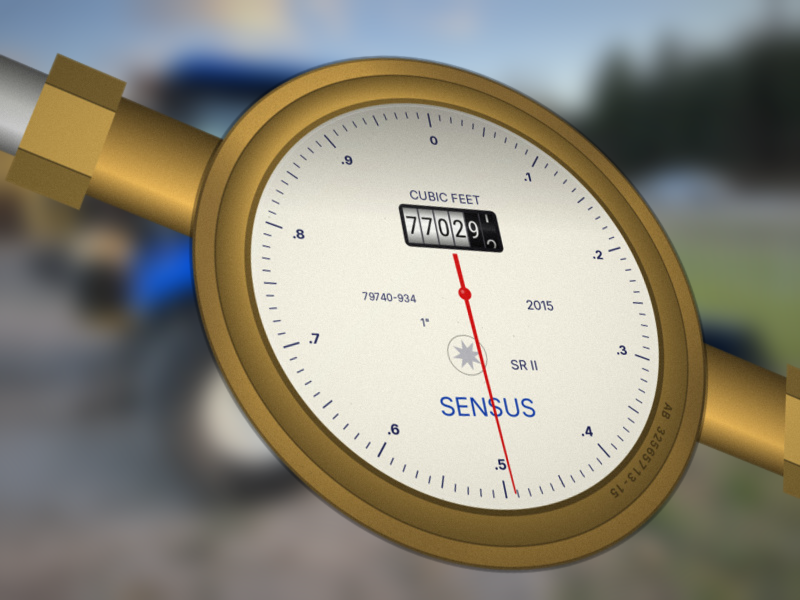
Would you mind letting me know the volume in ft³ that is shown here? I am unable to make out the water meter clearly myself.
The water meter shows 770291.49 ft³
